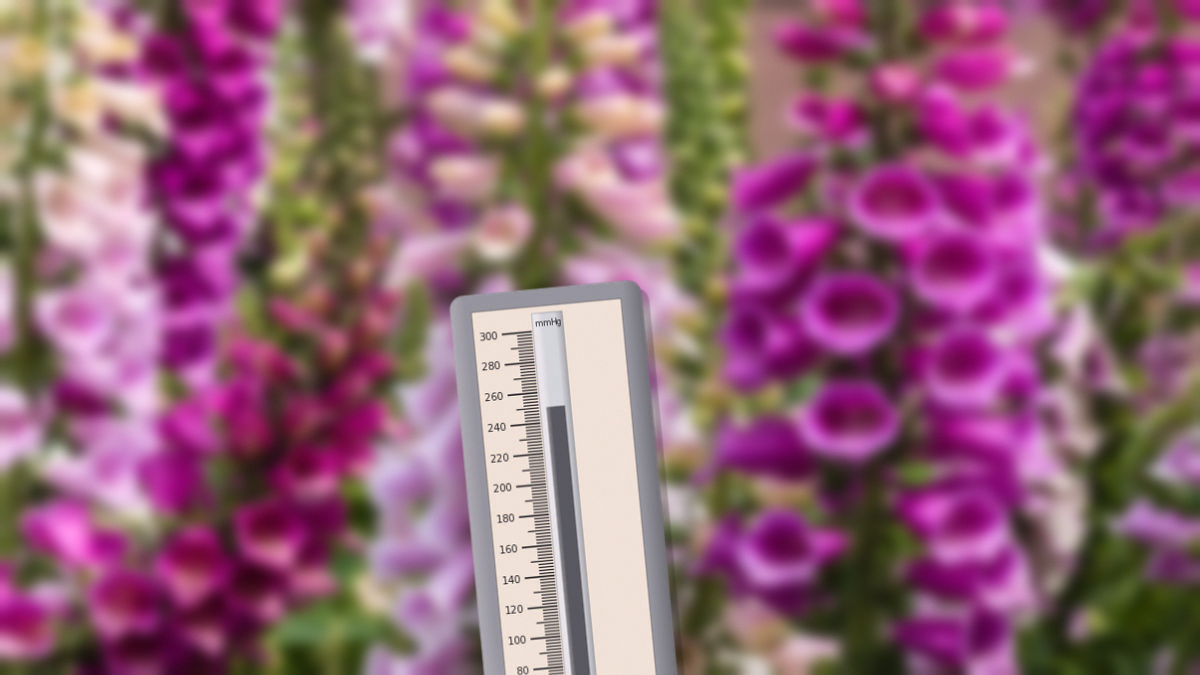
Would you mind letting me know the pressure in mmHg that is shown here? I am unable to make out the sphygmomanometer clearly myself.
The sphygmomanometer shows 250 mmHg
